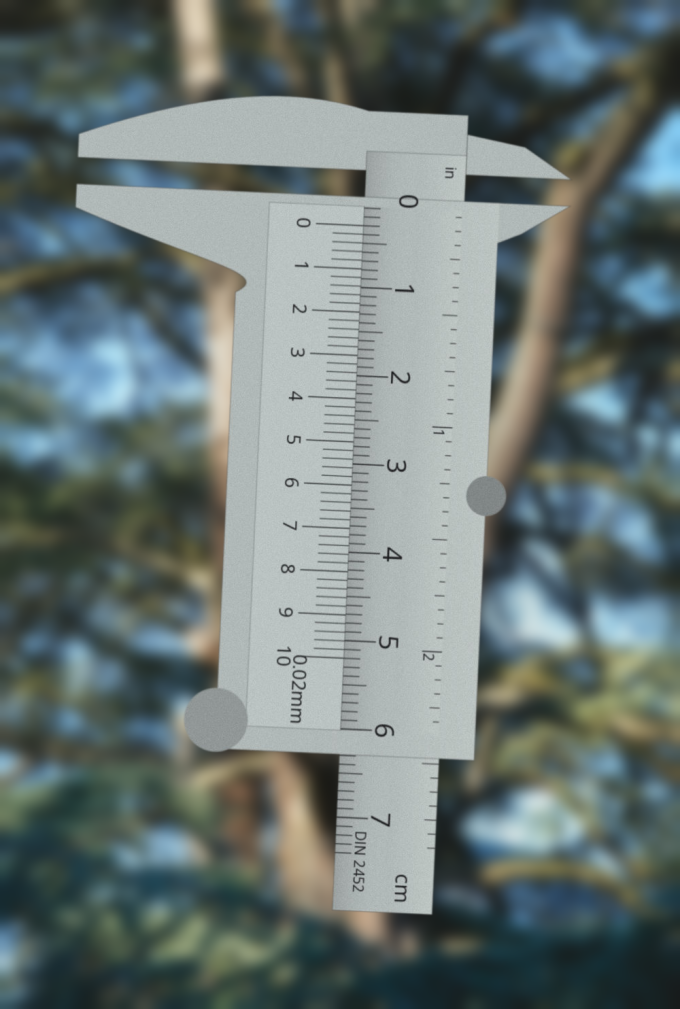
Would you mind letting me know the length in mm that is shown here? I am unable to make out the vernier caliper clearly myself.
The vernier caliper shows 3.0 mm
